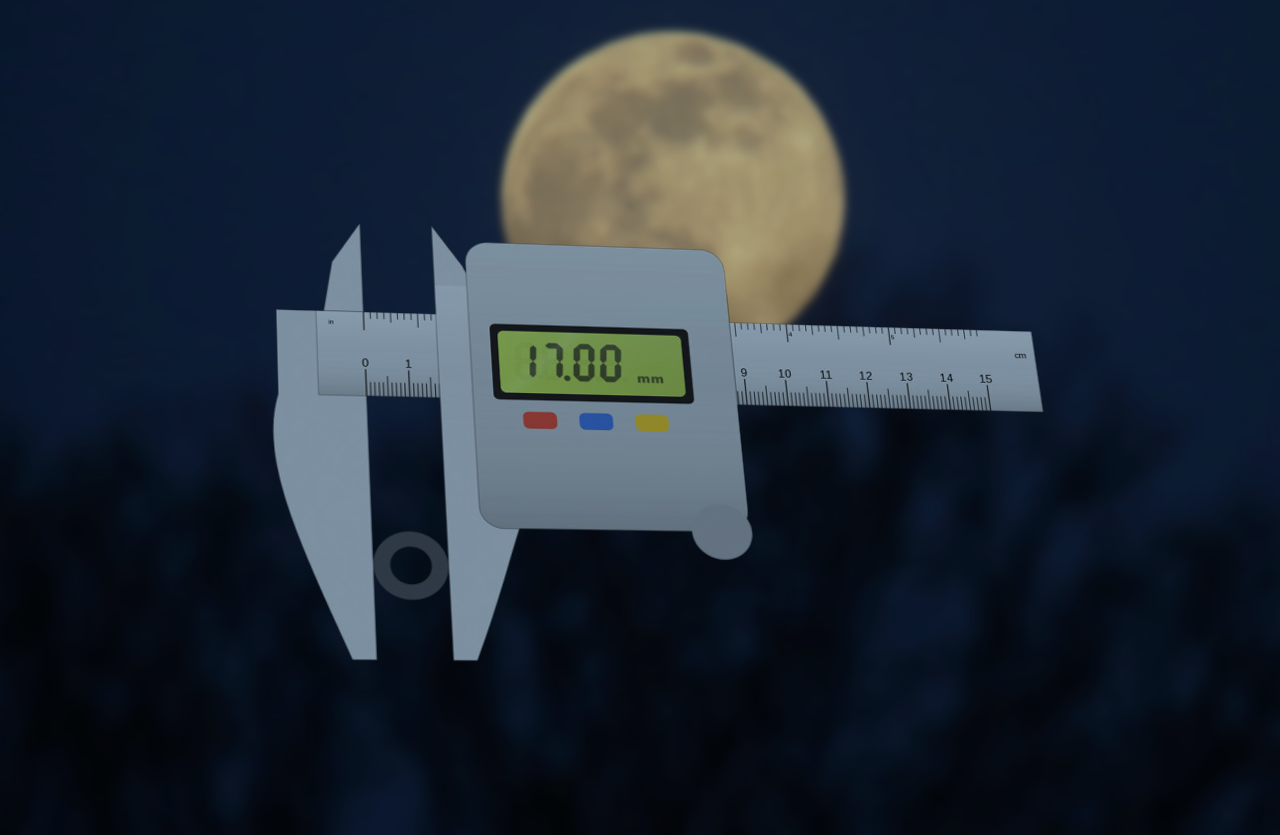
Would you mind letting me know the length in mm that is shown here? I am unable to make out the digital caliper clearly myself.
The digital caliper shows 17.00 mm
